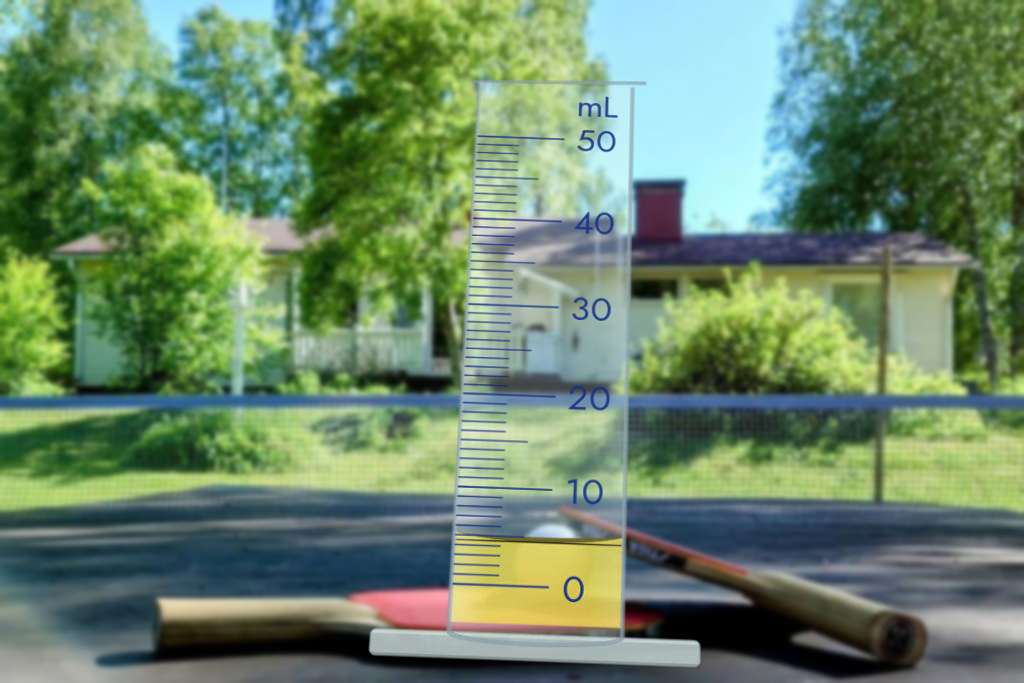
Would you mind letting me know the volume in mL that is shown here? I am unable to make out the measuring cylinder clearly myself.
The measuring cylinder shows 4.5 mL
